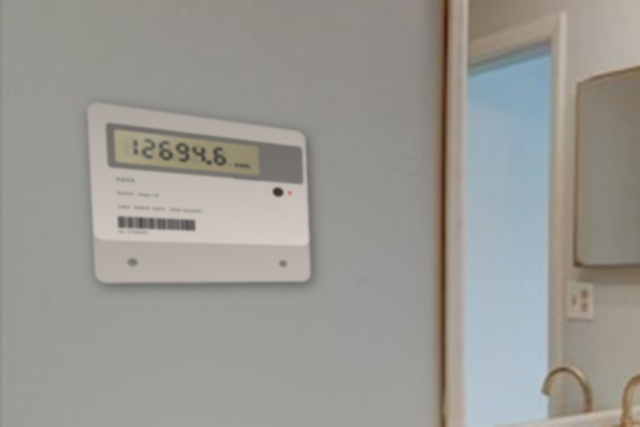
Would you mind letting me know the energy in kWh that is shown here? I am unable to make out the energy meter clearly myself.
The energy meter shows 12694.6 kWh
